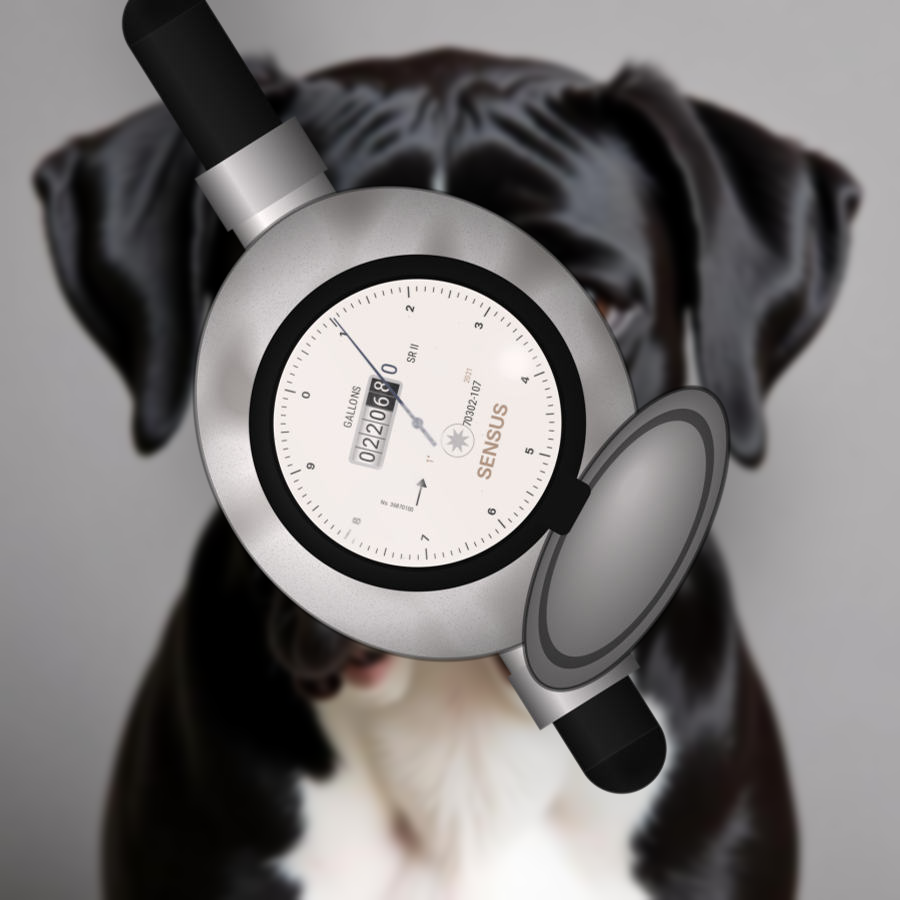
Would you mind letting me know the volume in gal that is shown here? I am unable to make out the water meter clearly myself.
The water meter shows 220681.0 gal
